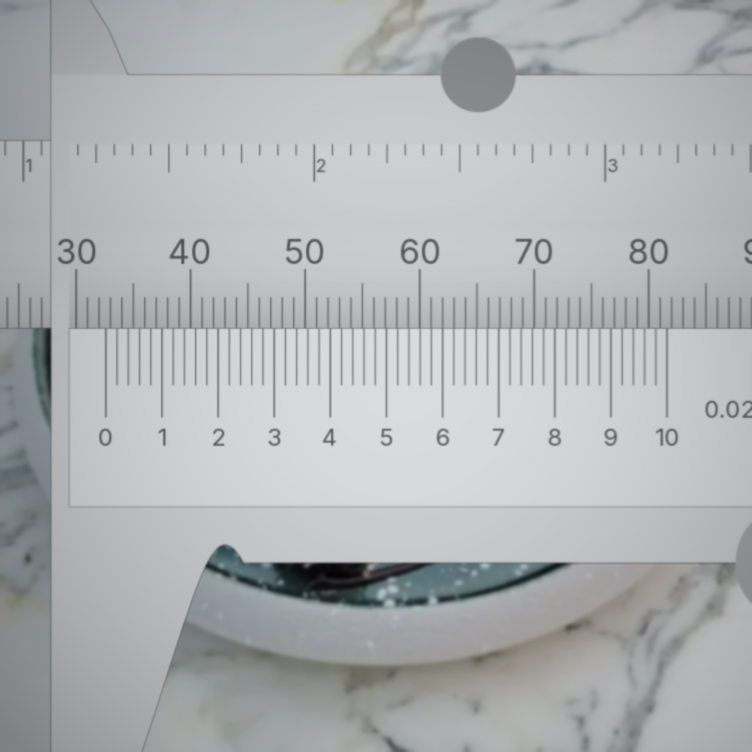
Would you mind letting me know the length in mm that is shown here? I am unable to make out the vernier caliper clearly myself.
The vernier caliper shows 32.6 mm
